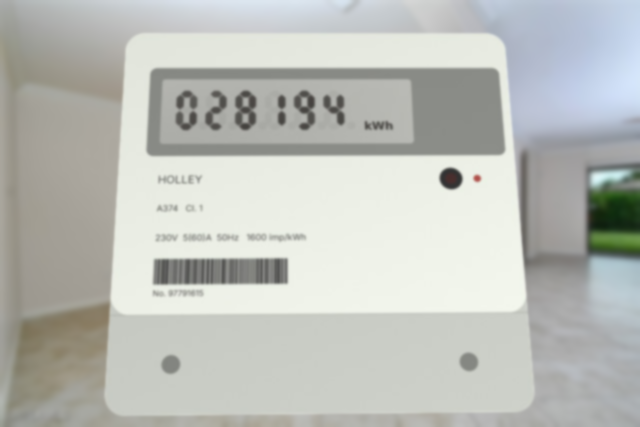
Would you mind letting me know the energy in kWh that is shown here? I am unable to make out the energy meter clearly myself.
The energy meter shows 28194 kWh
